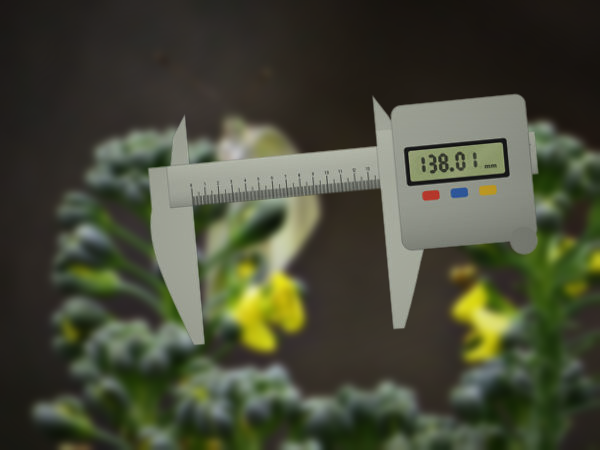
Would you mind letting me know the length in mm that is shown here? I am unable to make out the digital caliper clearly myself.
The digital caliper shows 138.01 mm
